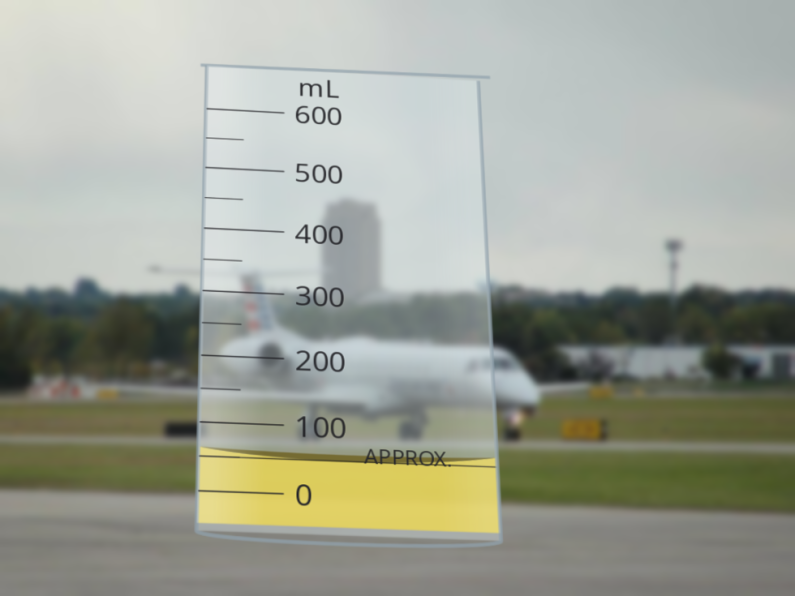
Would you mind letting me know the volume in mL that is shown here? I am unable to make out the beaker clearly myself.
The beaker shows 50 mL
